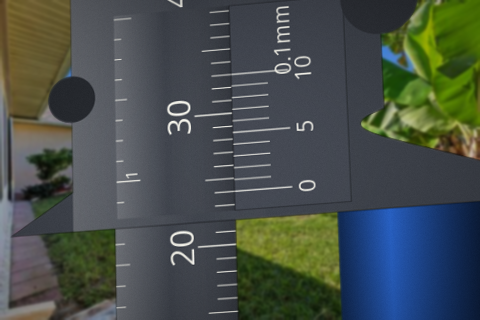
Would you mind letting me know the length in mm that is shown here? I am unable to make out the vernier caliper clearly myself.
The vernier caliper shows 24.0 mm
